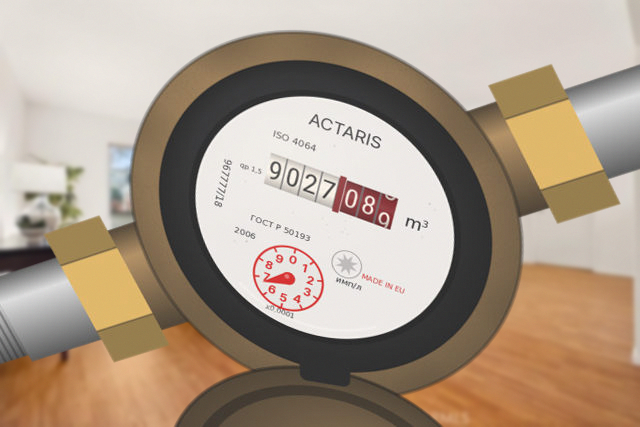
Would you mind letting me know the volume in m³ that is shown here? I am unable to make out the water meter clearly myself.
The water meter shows 9027.0886 m³
